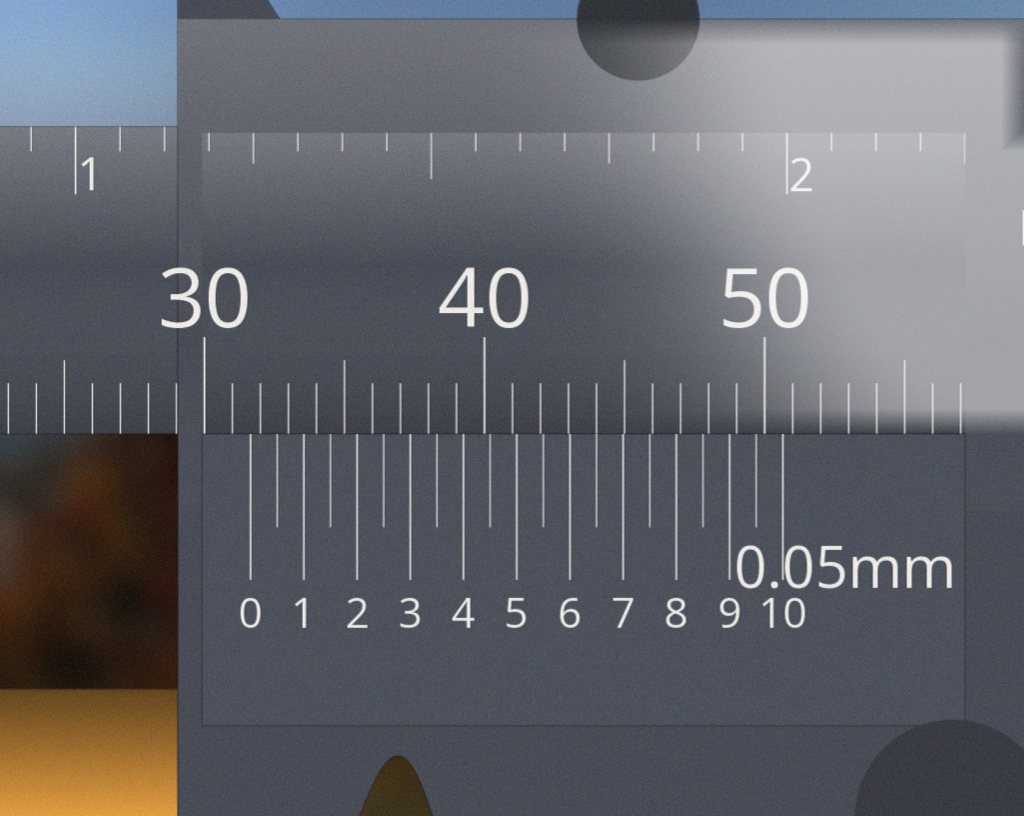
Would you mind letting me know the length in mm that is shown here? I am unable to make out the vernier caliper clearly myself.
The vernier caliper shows 31.65 mm
